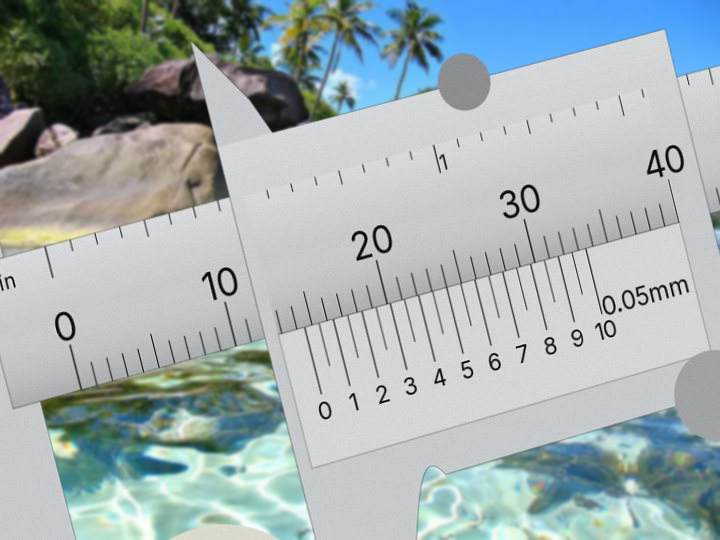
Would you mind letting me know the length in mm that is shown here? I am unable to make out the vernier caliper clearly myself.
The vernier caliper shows 14.5 mm
